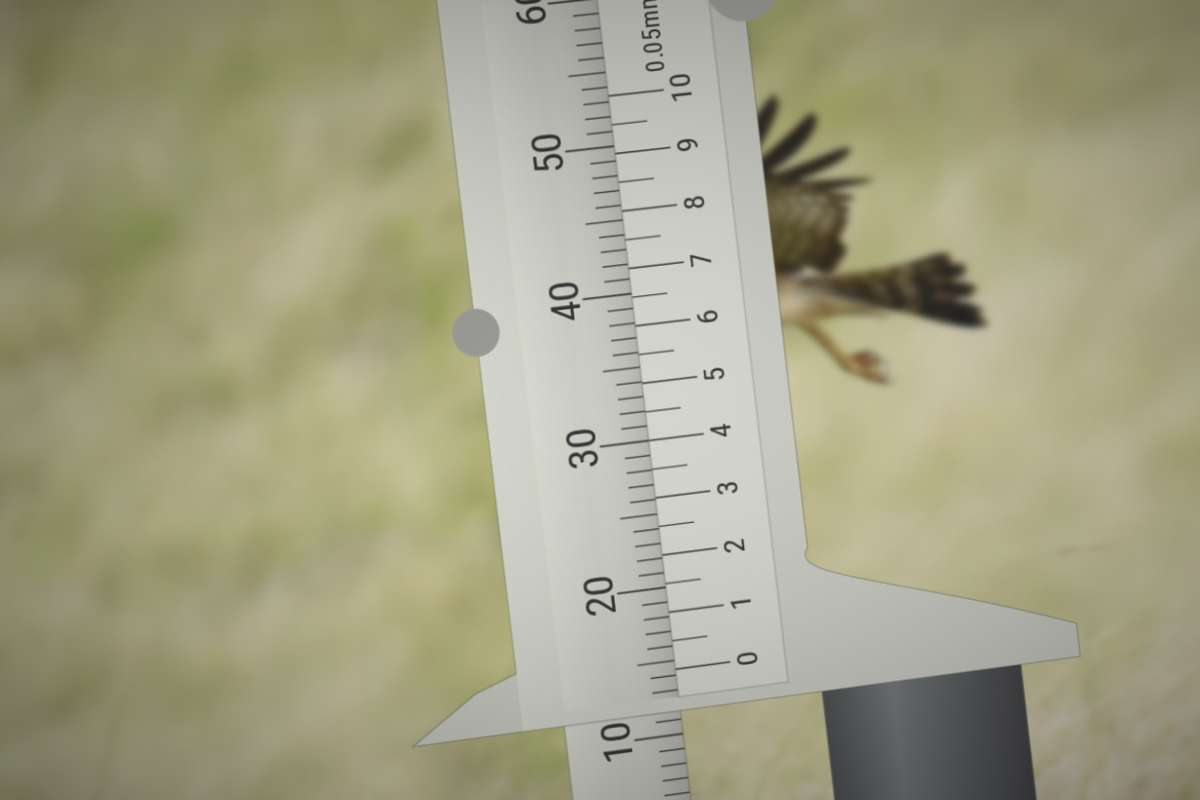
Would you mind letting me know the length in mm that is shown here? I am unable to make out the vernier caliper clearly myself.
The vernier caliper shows 14.4 mm
